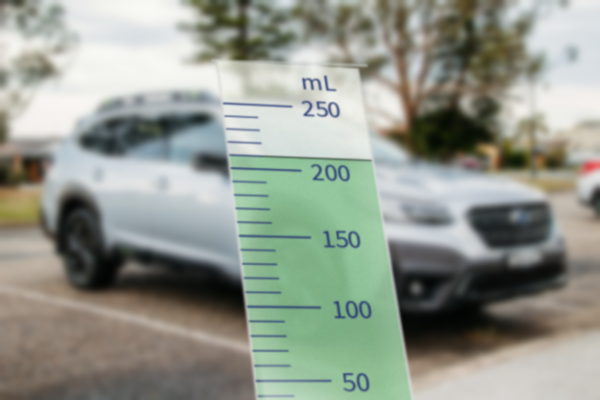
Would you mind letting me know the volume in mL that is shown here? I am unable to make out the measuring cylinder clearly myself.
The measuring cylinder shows 210 mL
